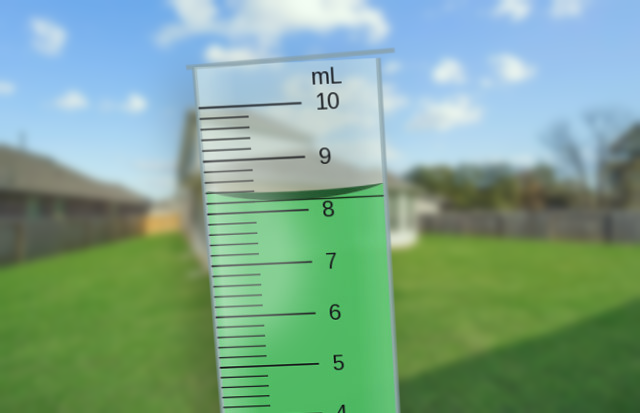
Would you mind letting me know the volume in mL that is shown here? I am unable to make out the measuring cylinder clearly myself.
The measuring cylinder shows 8.2 mL
